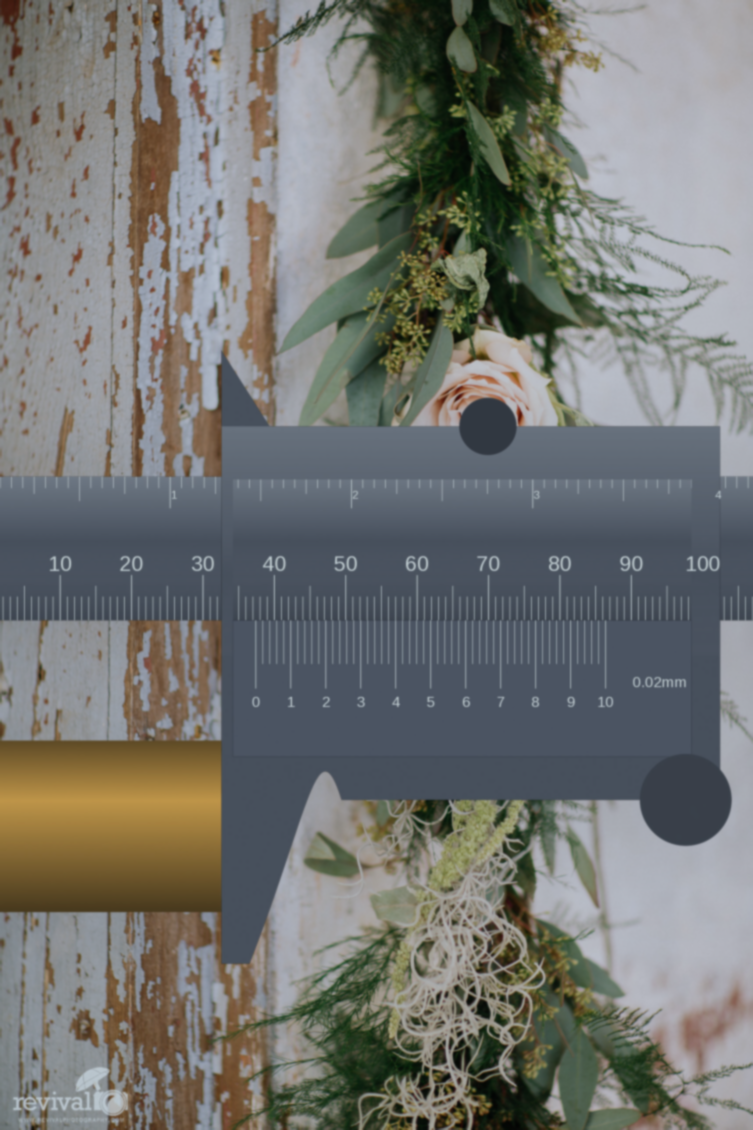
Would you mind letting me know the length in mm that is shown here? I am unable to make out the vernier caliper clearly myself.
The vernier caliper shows 37.4 mm
